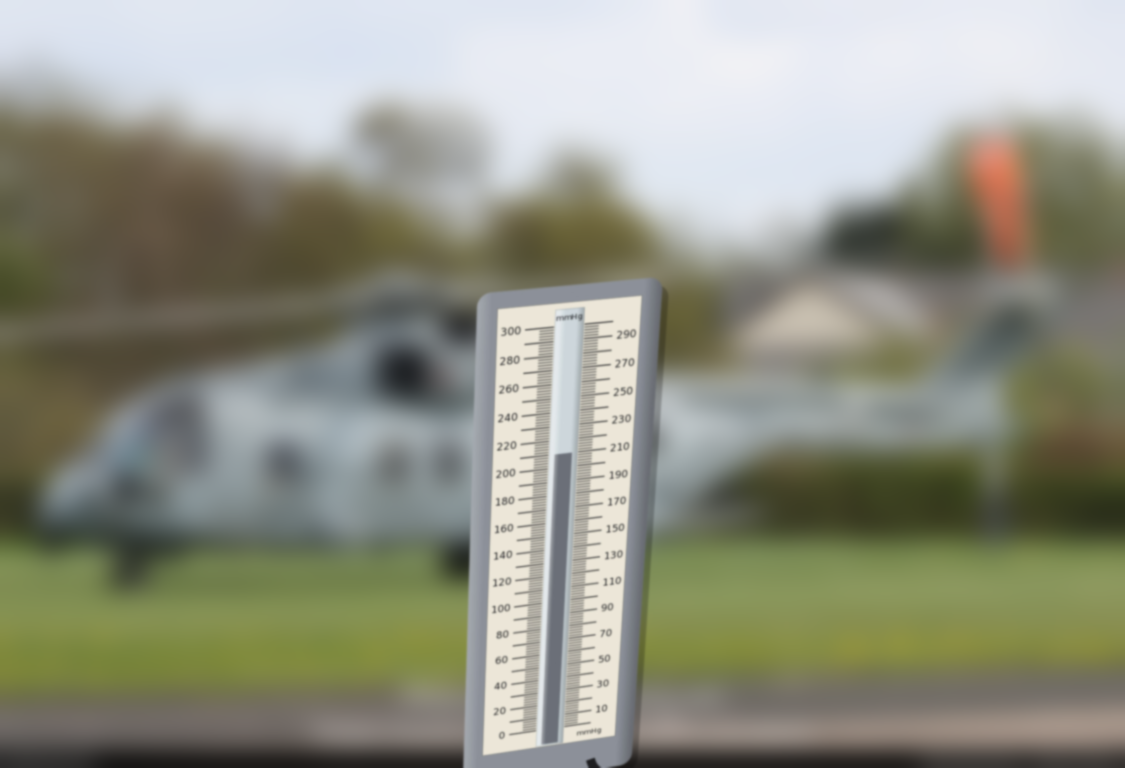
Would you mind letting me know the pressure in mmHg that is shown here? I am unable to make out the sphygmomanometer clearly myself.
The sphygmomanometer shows 210 mmHg
